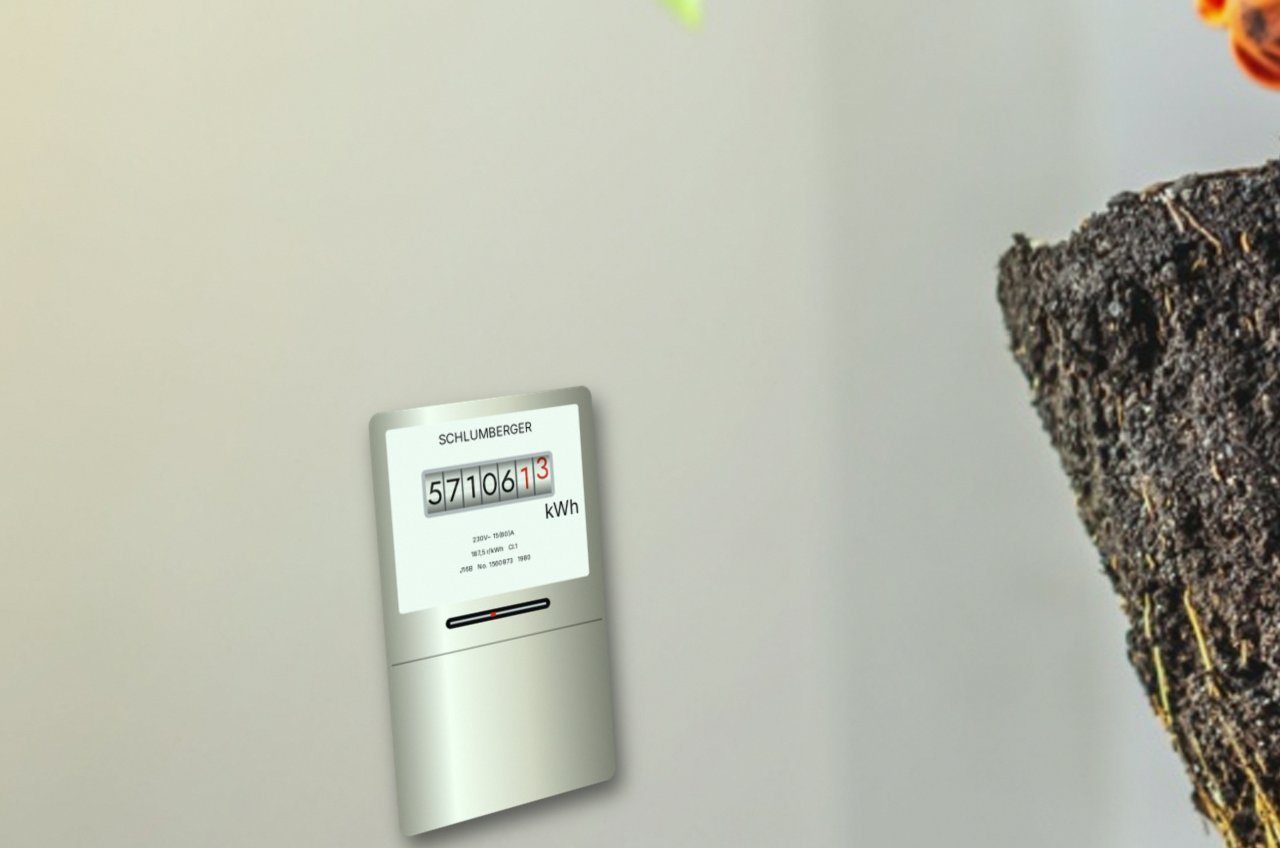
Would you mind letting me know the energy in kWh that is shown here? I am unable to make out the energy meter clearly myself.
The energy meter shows 57106.13 kWh
